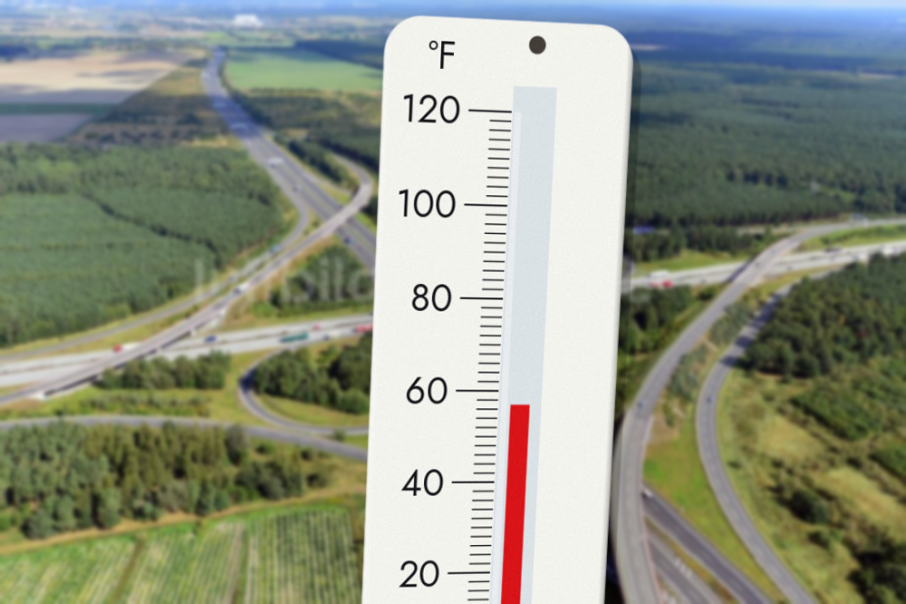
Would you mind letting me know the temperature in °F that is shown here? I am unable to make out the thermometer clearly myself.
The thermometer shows 57 °F
